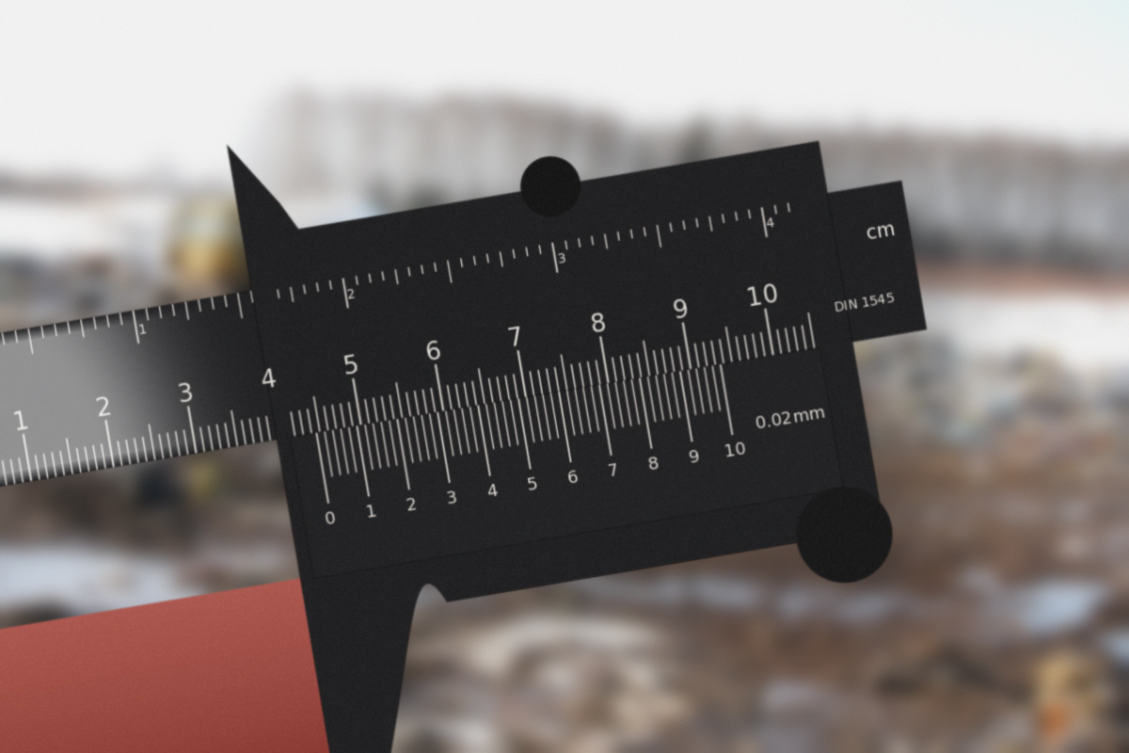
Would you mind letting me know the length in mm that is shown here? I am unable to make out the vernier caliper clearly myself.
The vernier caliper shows 44.6 mm
